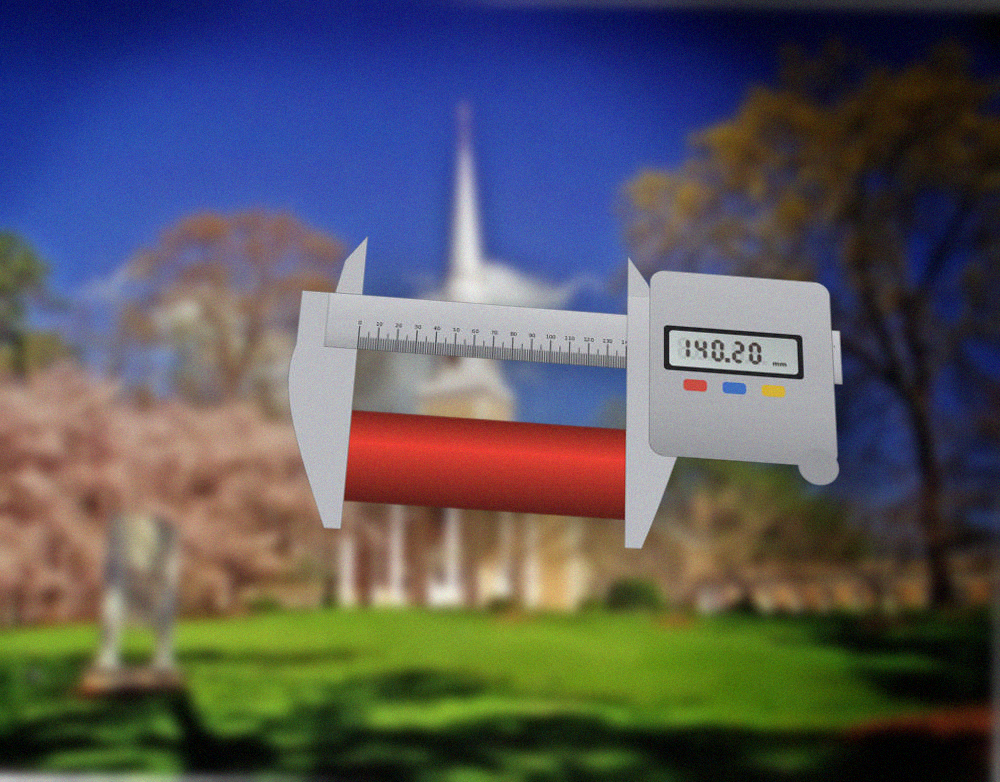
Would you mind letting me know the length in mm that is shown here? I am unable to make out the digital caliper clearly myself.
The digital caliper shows 140.20 mm
